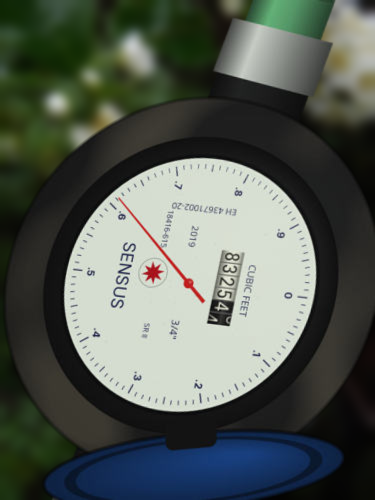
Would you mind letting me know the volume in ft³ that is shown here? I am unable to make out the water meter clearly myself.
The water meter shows 832543.61 ft³
